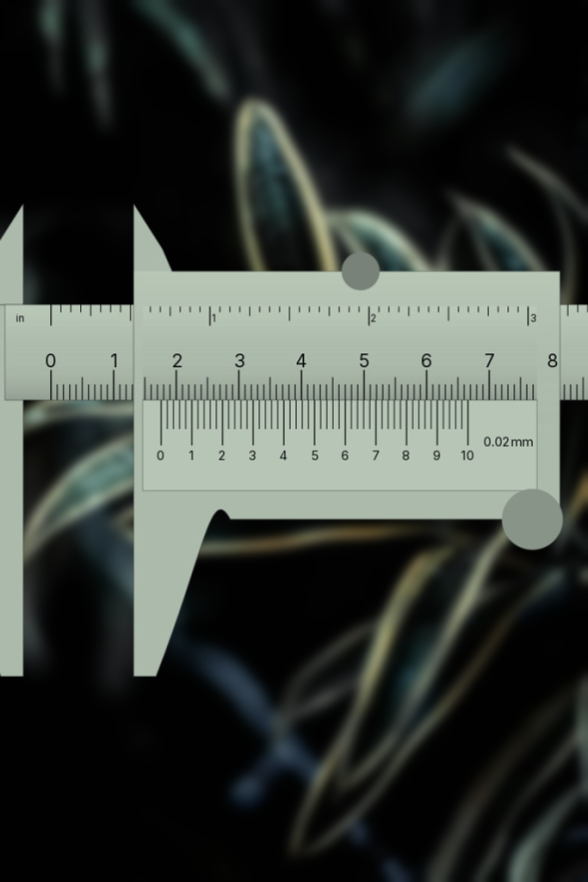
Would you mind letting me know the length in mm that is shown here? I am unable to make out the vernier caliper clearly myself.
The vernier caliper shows 17.6 mm
